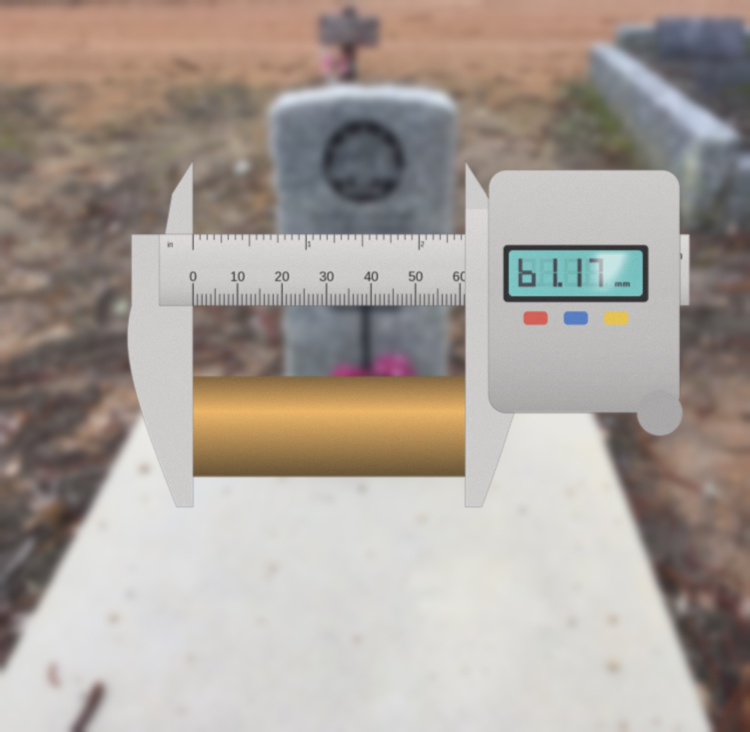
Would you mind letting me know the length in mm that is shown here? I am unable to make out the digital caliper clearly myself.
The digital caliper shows 61.17 mm
